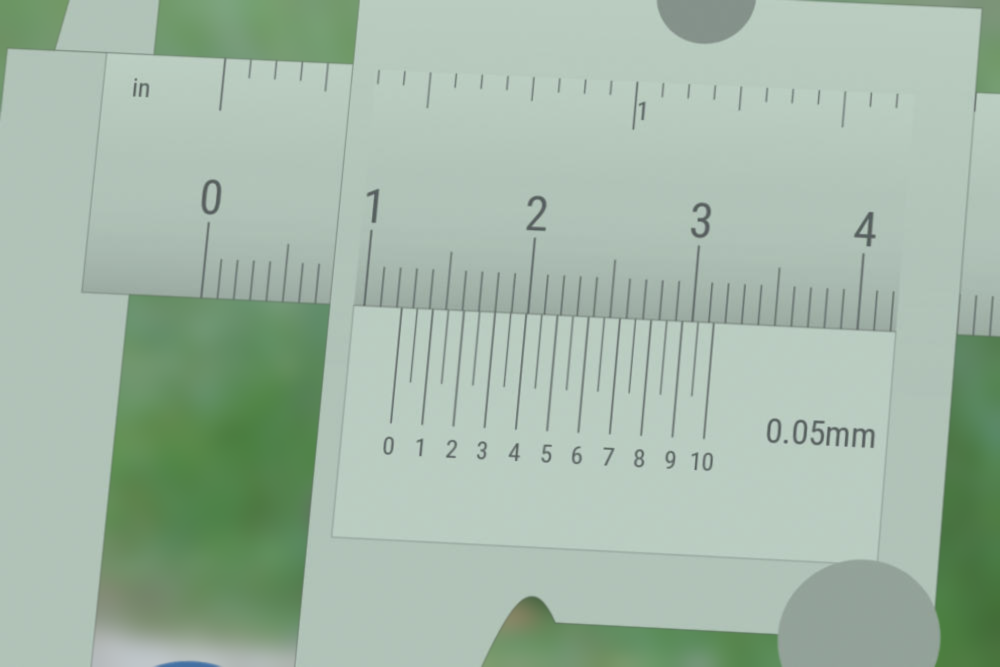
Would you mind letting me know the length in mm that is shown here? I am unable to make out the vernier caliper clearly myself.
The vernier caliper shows 12.3 mm
